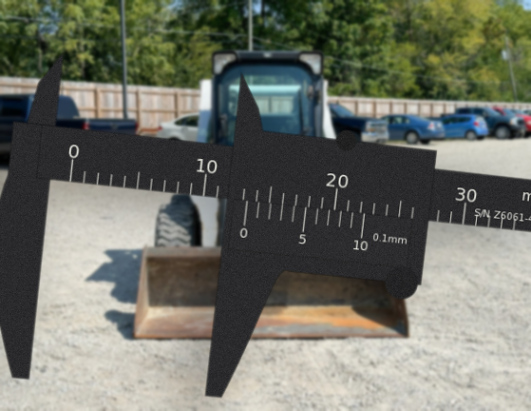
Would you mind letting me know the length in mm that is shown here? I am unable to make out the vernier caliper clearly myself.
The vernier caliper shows 13.3 mm
